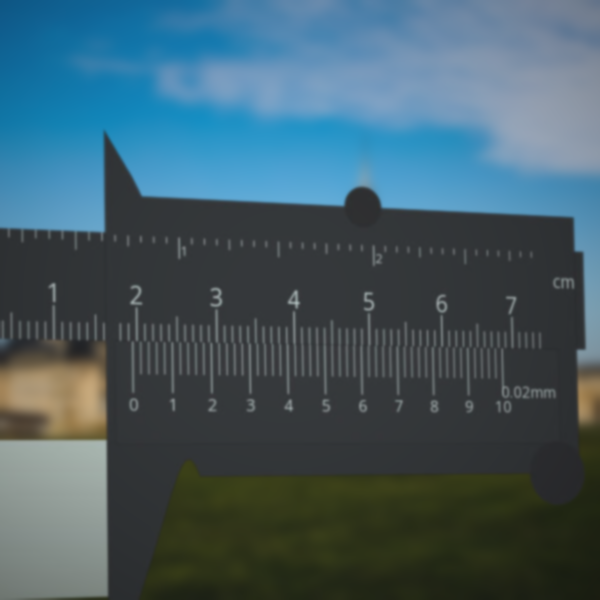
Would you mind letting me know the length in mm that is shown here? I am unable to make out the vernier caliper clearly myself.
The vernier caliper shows 19.5 mm
